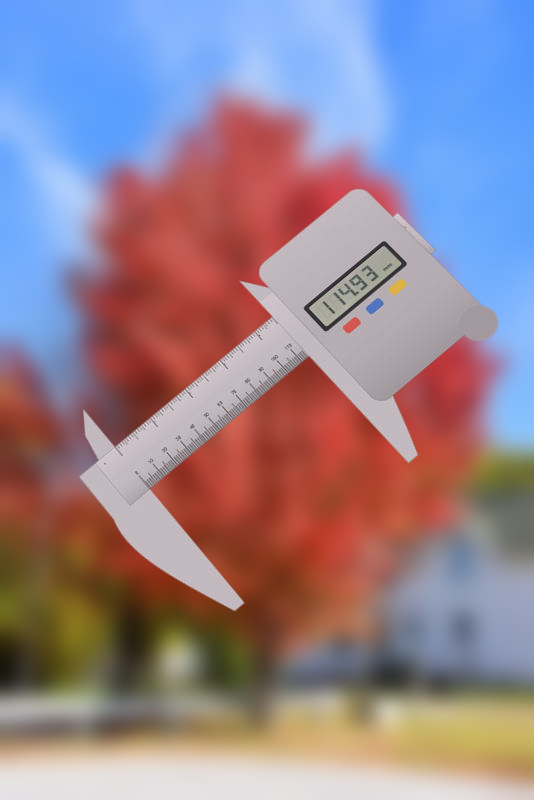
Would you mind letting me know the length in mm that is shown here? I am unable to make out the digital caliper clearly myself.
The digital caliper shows 114.93 mm
